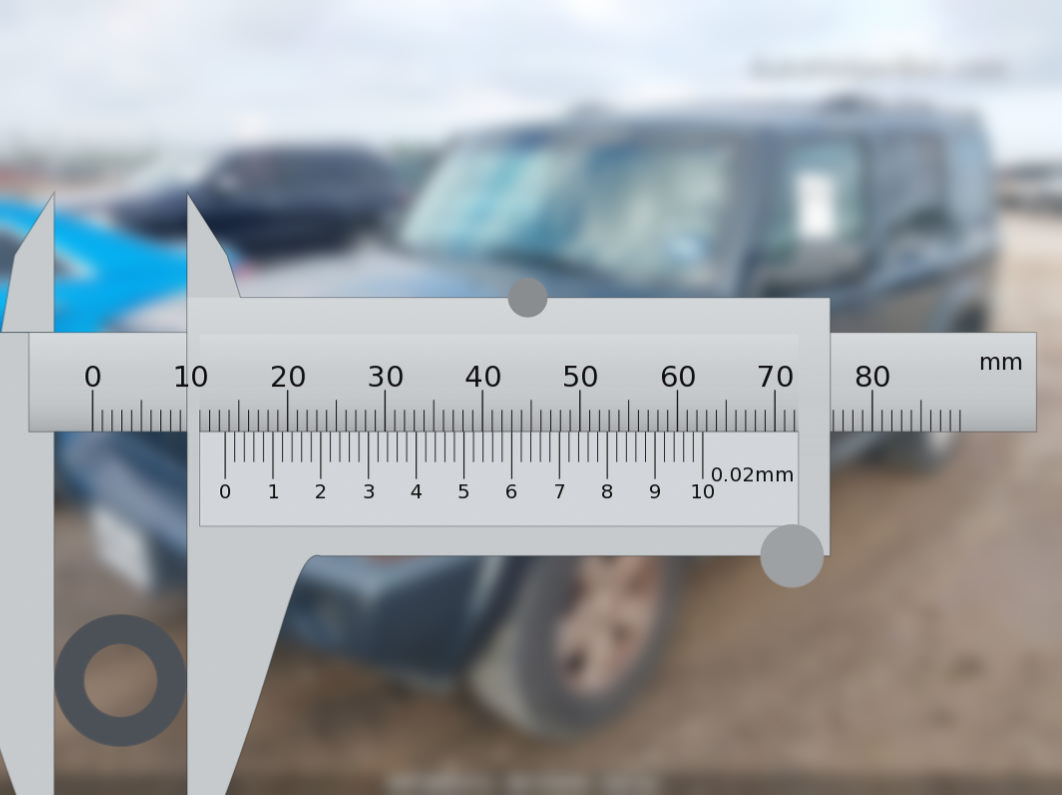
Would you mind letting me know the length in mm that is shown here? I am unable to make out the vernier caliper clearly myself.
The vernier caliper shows 13.6 mm
